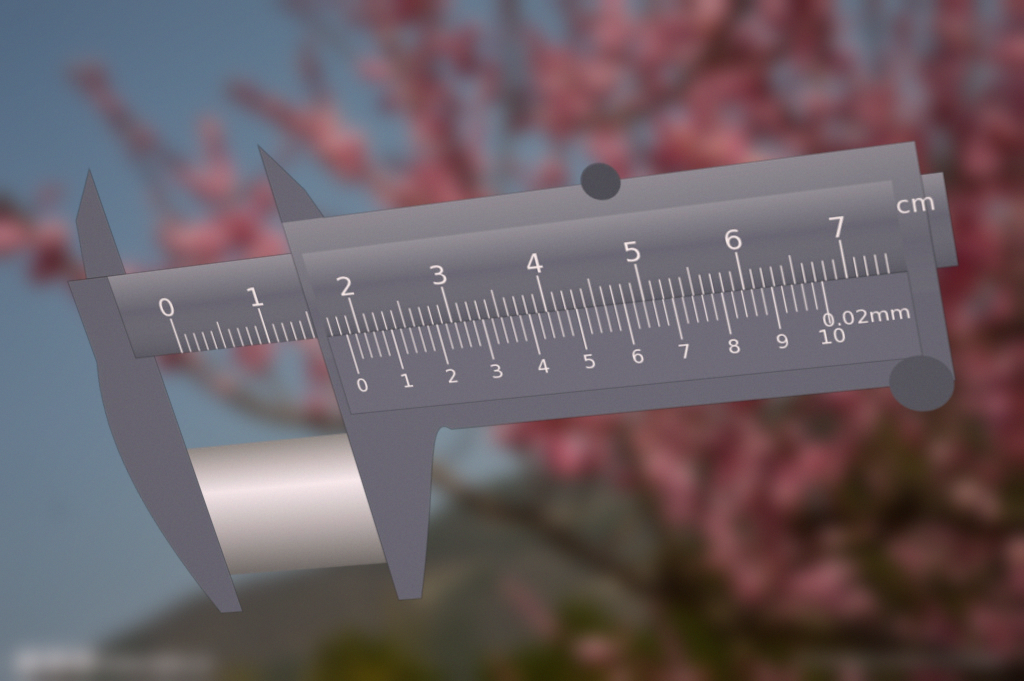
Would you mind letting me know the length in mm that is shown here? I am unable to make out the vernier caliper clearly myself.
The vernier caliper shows 18.6 mm
